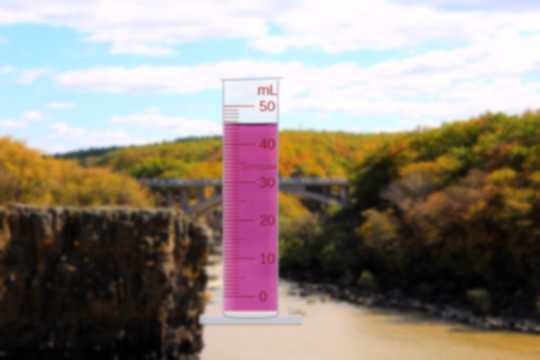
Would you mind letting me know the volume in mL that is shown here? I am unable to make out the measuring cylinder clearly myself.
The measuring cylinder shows 45 mL
